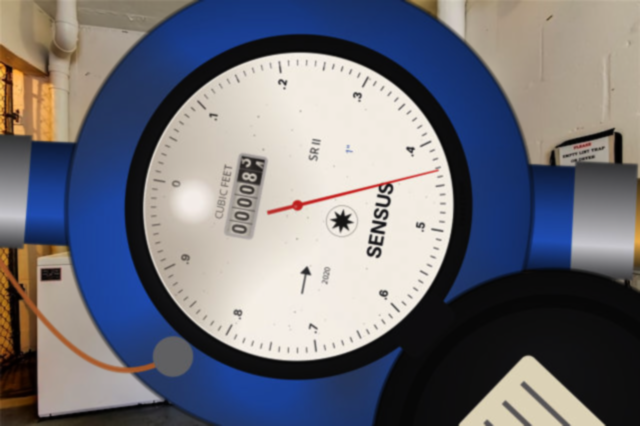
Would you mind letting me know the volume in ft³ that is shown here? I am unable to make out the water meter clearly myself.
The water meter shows 83.43 ft³
